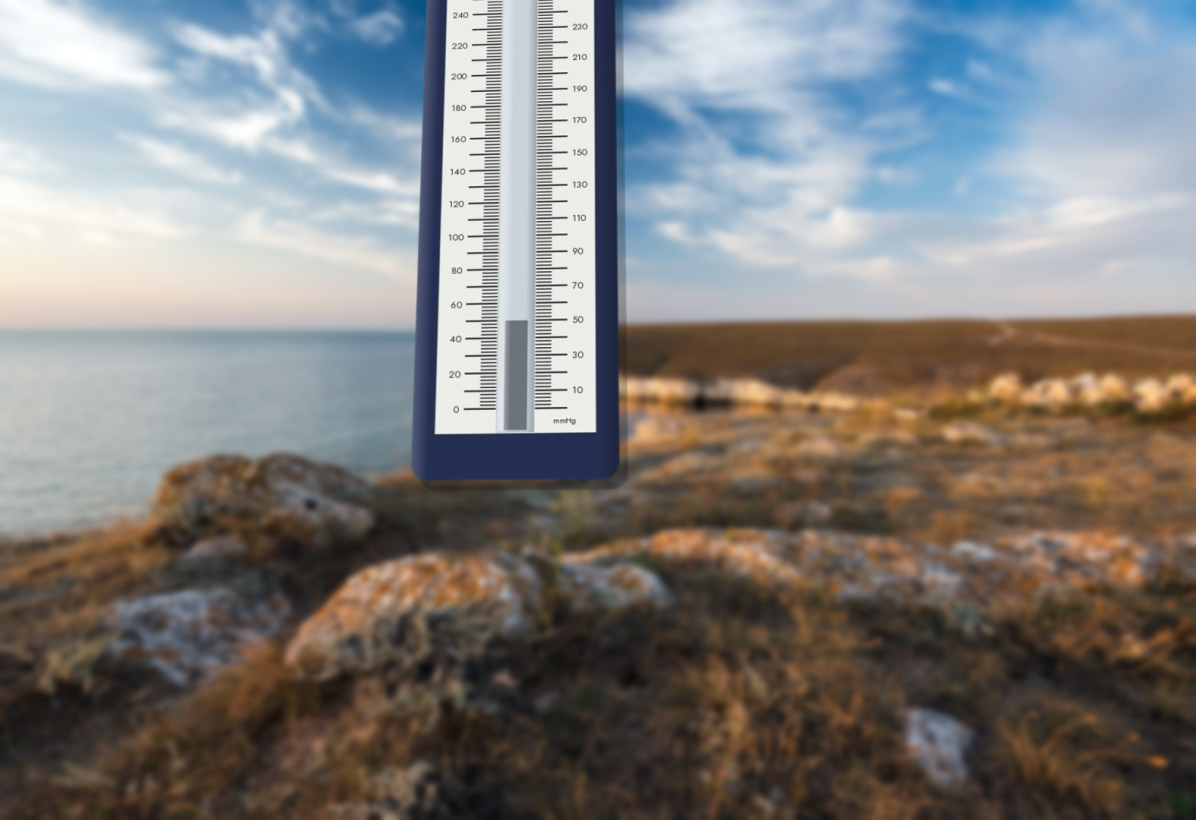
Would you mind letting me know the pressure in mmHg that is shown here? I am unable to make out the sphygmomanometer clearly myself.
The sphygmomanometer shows 50 mmHg
